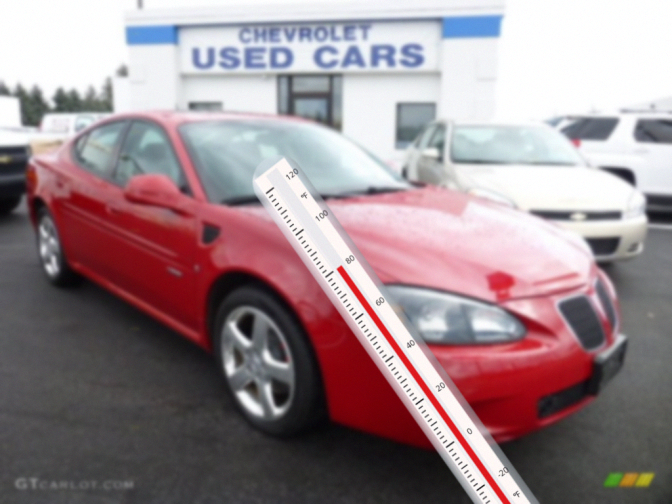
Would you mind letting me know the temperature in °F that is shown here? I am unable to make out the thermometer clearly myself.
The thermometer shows 80 °F
